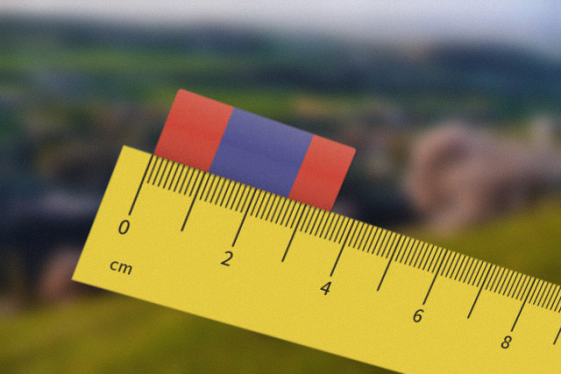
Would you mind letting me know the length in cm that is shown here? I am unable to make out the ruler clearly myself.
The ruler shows 3.5 cm
